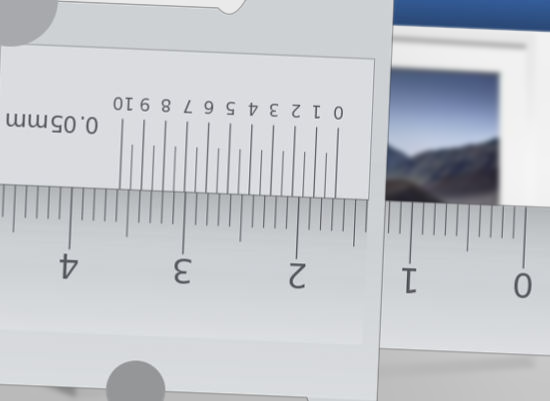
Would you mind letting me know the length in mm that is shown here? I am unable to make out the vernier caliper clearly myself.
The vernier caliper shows 16.8 mm
